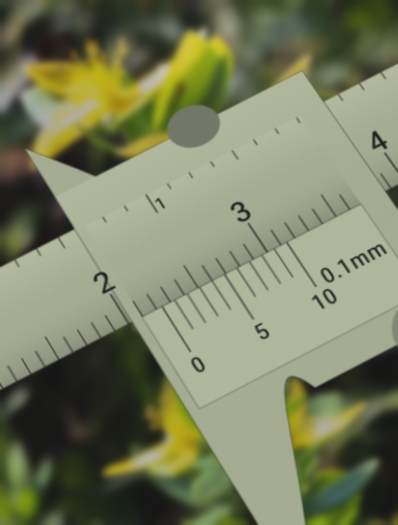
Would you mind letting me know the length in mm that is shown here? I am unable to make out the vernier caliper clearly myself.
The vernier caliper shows 22.4 mm
